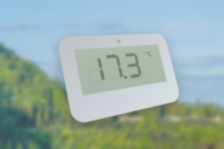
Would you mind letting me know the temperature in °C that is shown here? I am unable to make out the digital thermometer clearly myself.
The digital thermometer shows 17.3 °C
